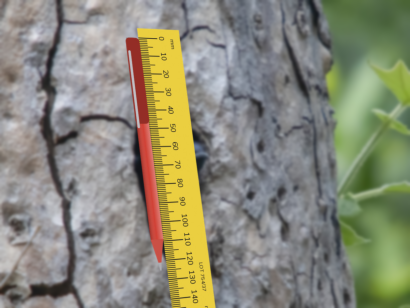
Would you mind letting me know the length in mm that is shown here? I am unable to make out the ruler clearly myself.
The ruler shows 125 mm
